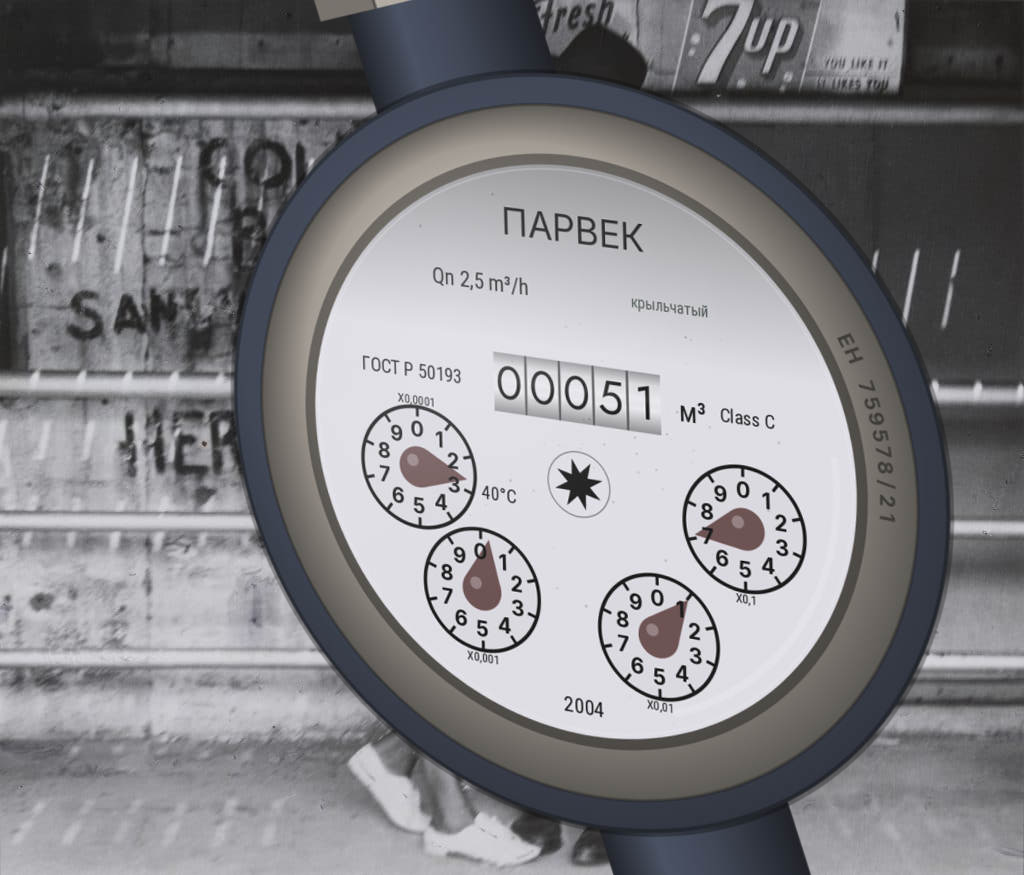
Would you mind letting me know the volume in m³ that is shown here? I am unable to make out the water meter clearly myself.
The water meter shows 51.7102 m³
